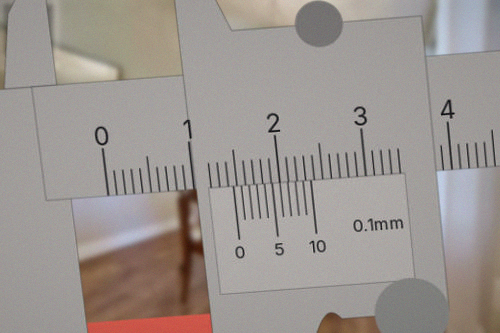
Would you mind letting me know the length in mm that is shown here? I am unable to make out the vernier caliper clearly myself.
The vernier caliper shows 14.6 mm
